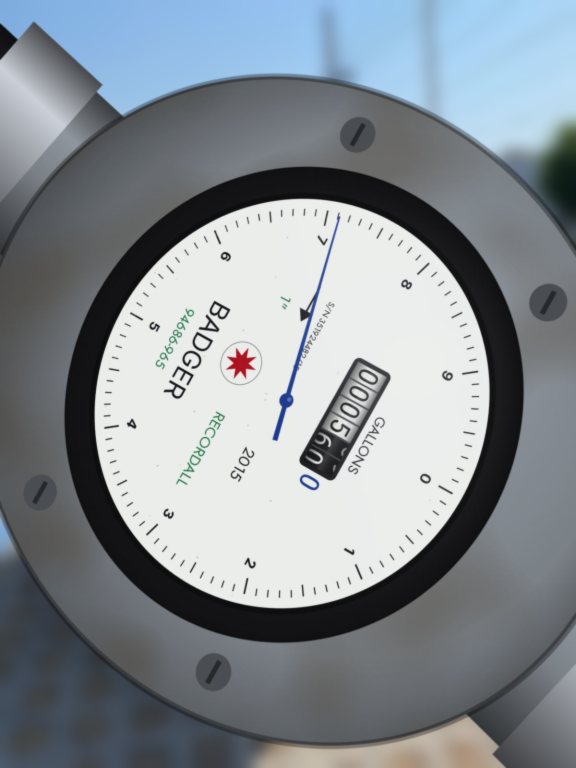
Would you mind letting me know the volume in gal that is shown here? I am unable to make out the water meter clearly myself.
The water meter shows 5597.1 gal
